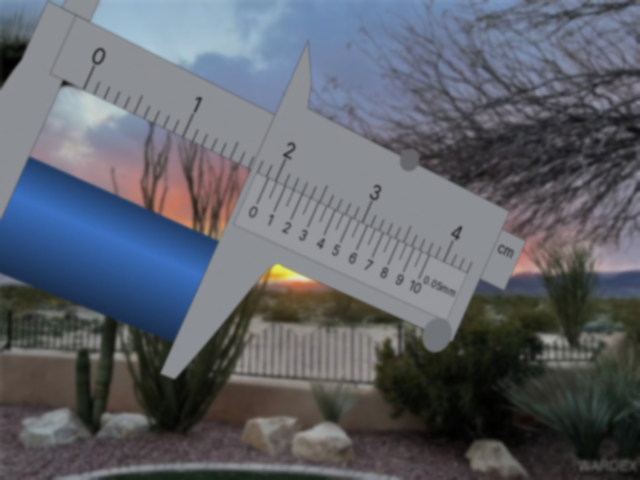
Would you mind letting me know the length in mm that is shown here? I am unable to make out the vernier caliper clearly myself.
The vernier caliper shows 19.2 mm
